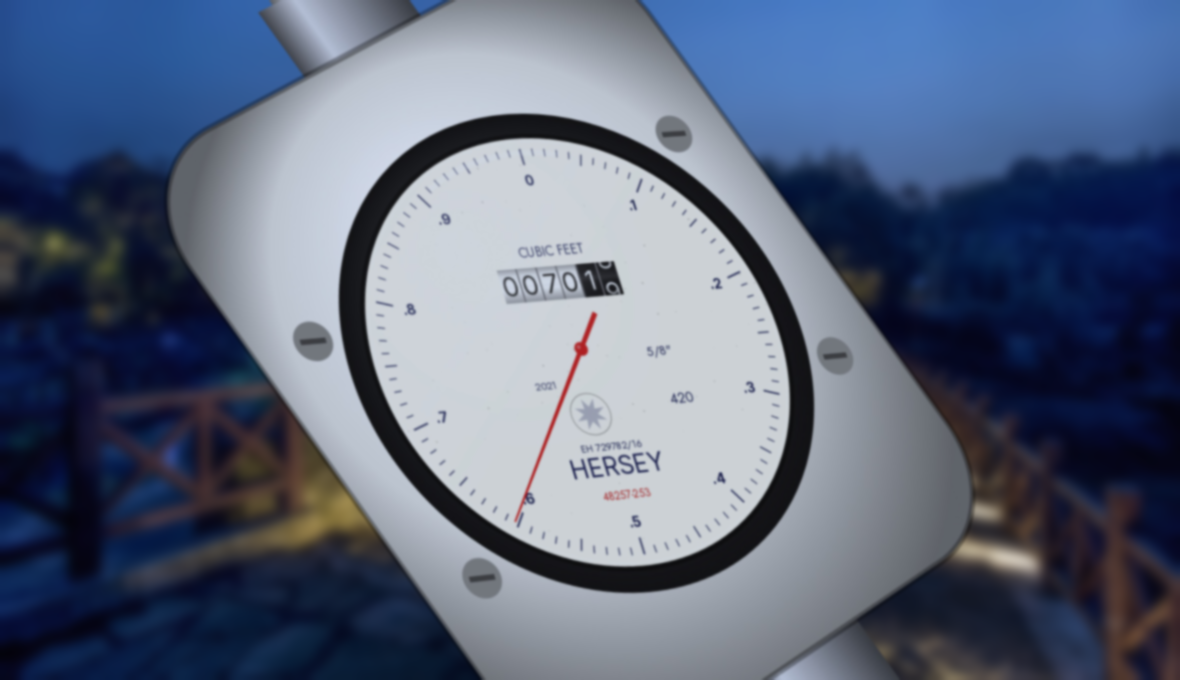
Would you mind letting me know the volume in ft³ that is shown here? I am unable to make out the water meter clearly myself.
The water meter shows 7018.60 ft³
